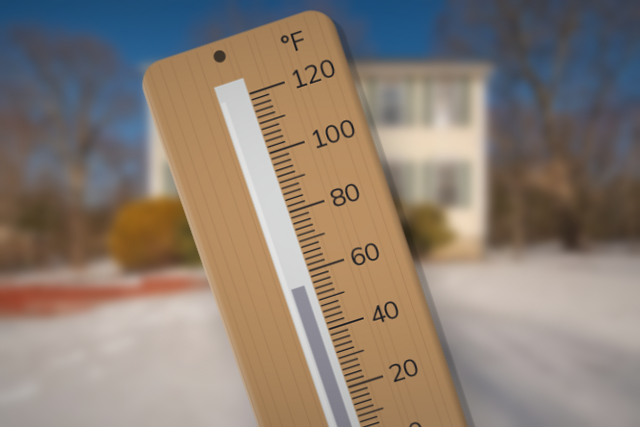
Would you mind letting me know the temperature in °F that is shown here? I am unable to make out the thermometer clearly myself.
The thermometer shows 56 °F
